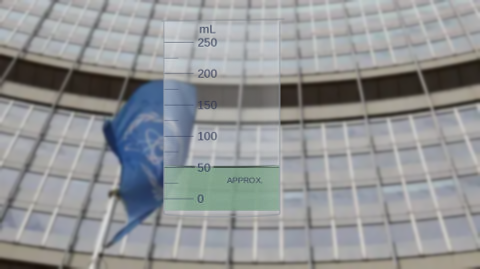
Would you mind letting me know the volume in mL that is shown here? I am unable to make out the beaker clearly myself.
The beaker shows 50 mL
